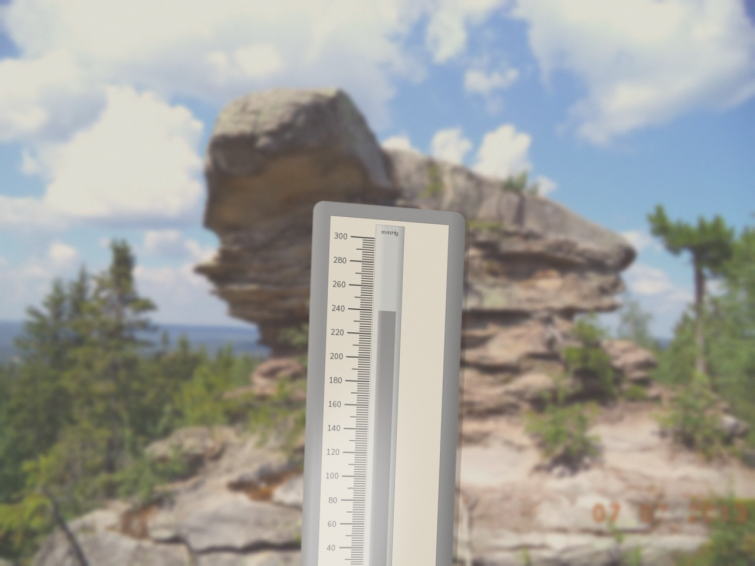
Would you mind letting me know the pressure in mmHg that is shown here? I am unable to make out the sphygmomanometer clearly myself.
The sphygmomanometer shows 240 mmHg
